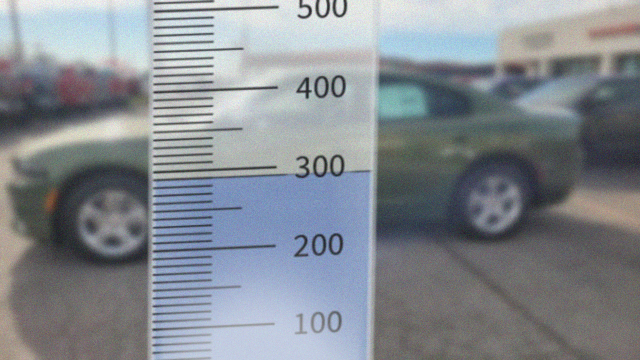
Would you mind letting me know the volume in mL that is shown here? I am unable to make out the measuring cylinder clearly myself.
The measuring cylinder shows 290 mL
